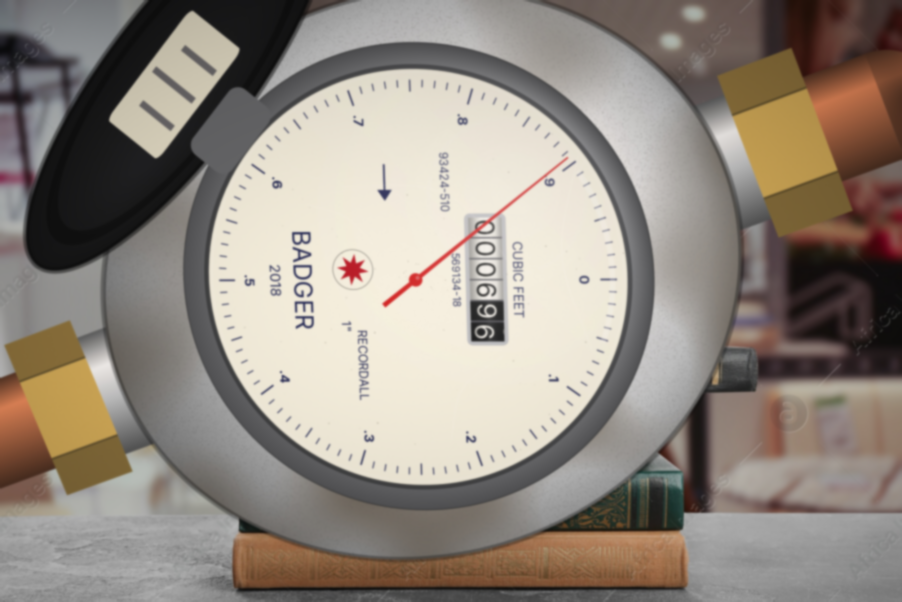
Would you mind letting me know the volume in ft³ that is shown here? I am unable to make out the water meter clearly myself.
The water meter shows 695.89 ft³
